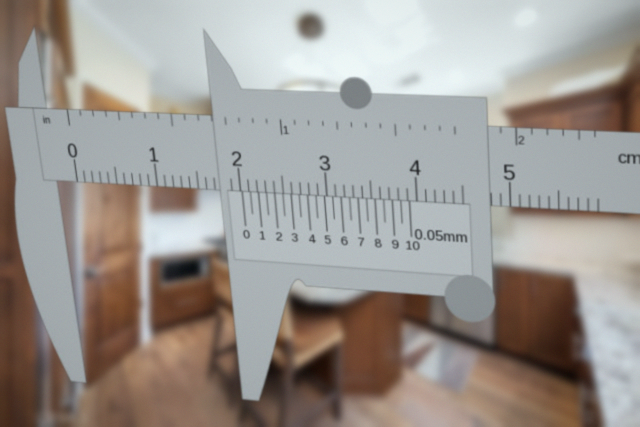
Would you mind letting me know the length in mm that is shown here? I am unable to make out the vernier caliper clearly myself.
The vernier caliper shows 20.2 mm
